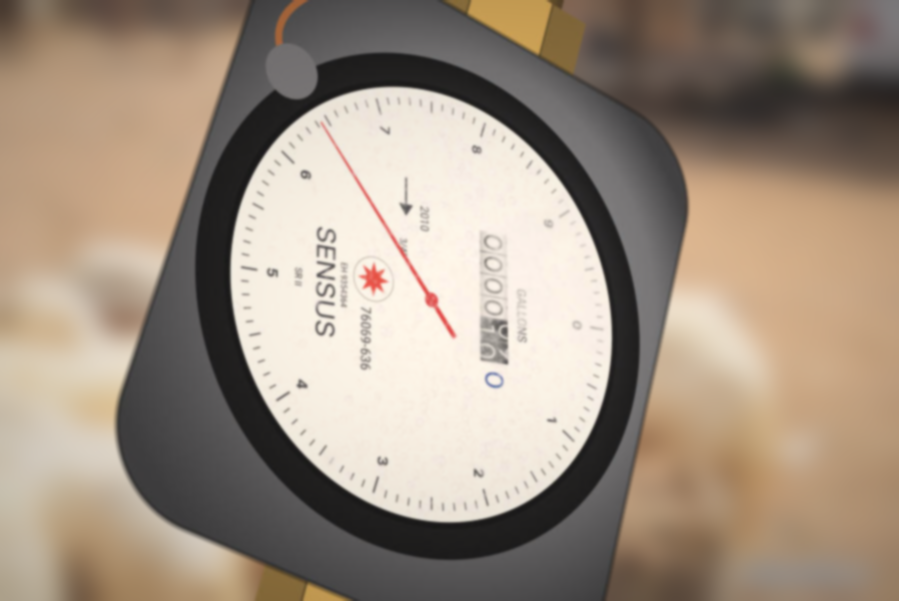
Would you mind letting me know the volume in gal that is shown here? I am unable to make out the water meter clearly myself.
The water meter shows 96.4 gal
